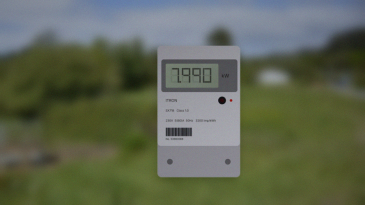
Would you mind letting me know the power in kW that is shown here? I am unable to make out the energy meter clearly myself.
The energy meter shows 7.990 kW
